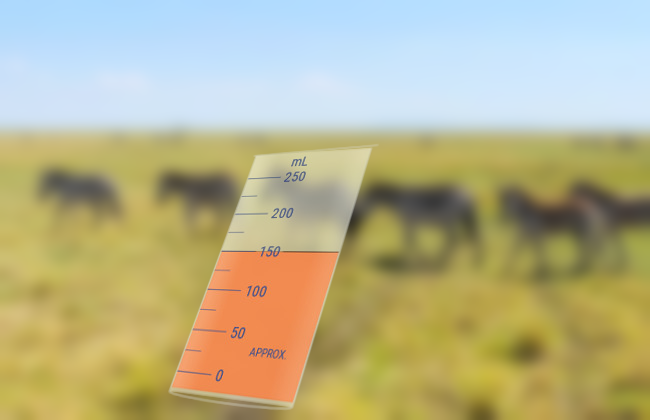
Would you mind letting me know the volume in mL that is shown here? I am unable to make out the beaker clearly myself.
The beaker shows 150 mL
